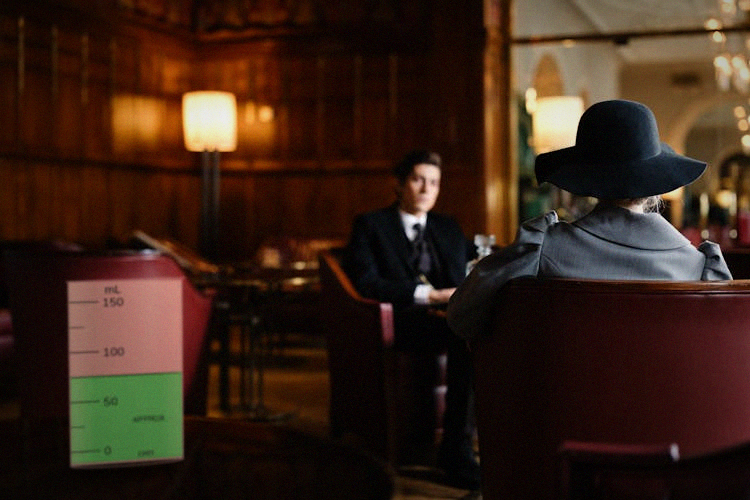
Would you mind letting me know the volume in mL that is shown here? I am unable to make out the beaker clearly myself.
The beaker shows 75 mL
